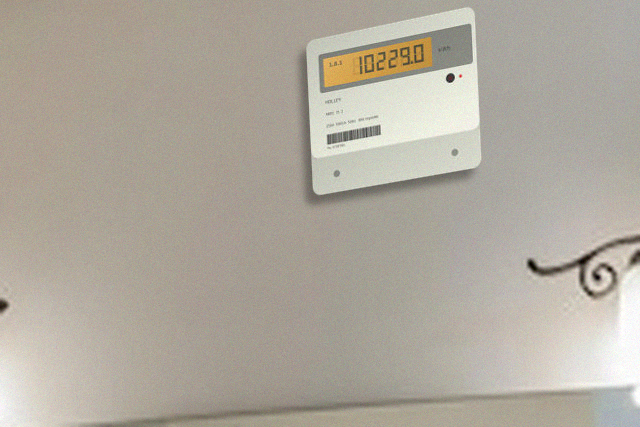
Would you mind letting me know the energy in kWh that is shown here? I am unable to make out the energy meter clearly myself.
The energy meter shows 10229.0 kWh
